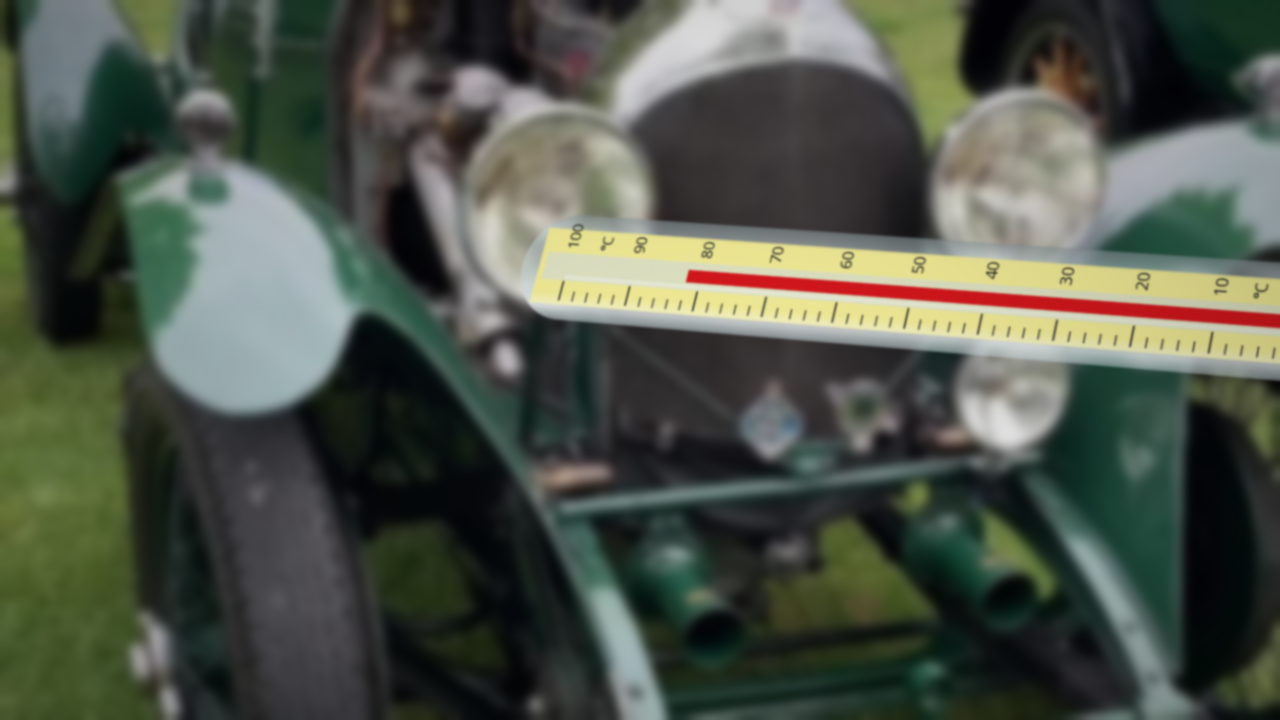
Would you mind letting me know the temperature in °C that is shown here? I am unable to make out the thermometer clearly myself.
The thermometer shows 82 °C
